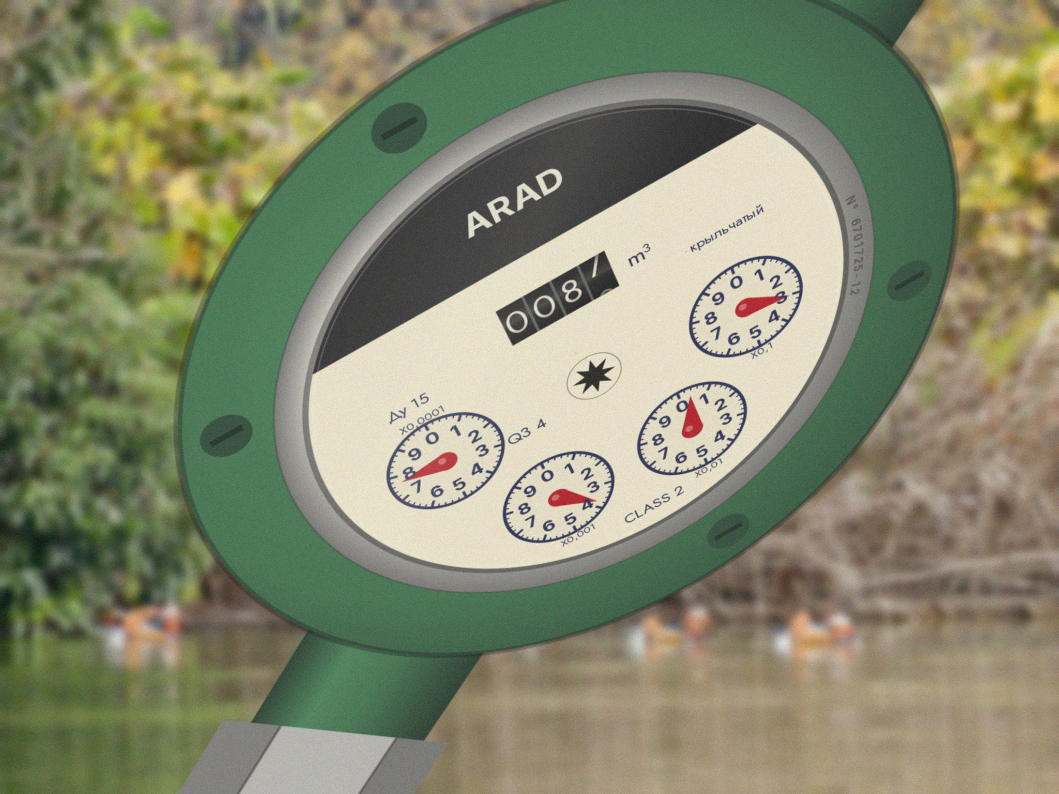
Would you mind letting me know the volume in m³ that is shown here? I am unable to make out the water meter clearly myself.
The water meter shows 87.3037 m³
